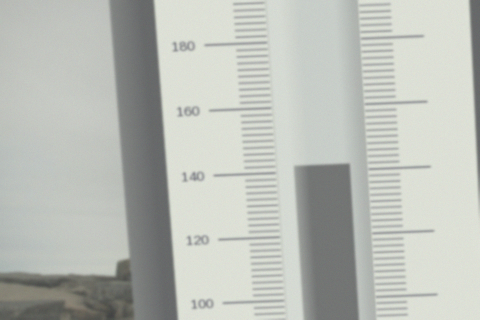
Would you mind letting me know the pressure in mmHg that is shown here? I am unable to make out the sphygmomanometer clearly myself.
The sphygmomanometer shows 142 mmHg
